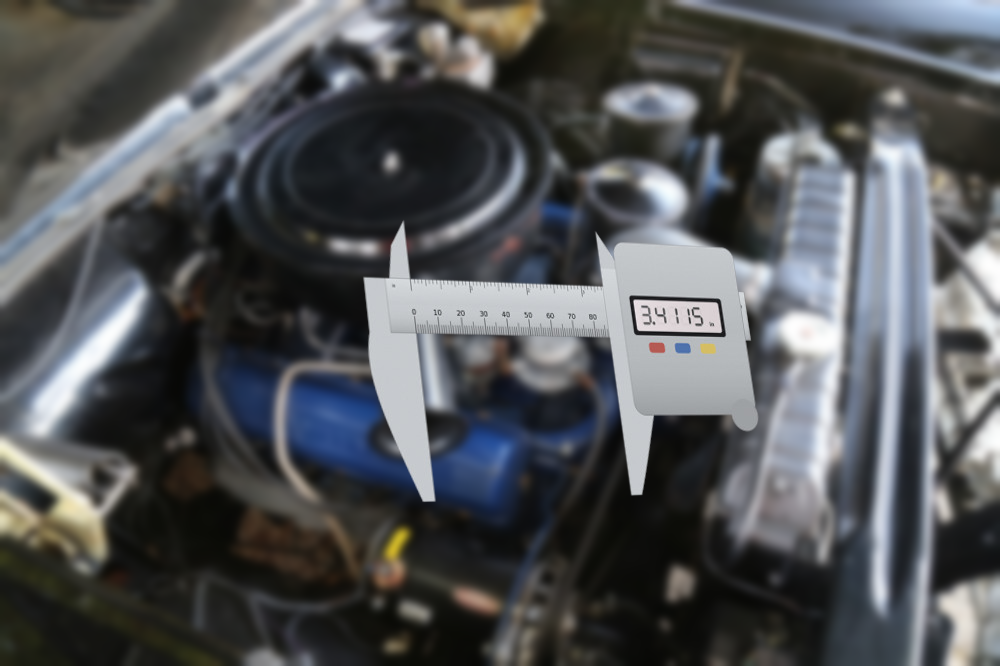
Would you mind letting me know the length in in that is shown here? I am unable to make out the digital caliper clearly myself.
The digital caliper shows 3.4115 in
